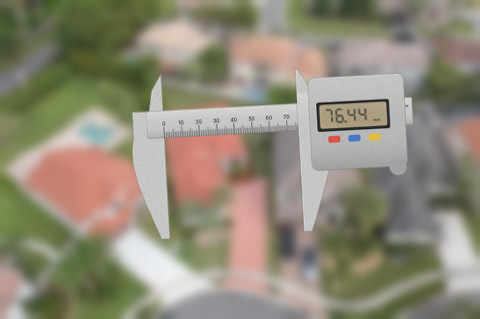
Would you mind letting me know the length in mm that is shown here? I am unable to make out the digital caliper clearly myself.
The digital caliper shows 76.44 mm
